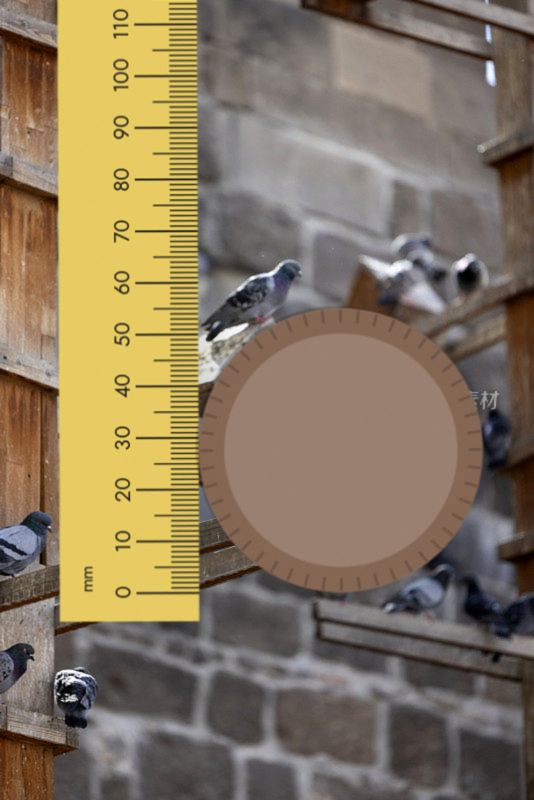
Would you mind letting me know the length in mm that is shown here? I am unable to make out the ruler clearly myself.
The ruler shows 55 mm
